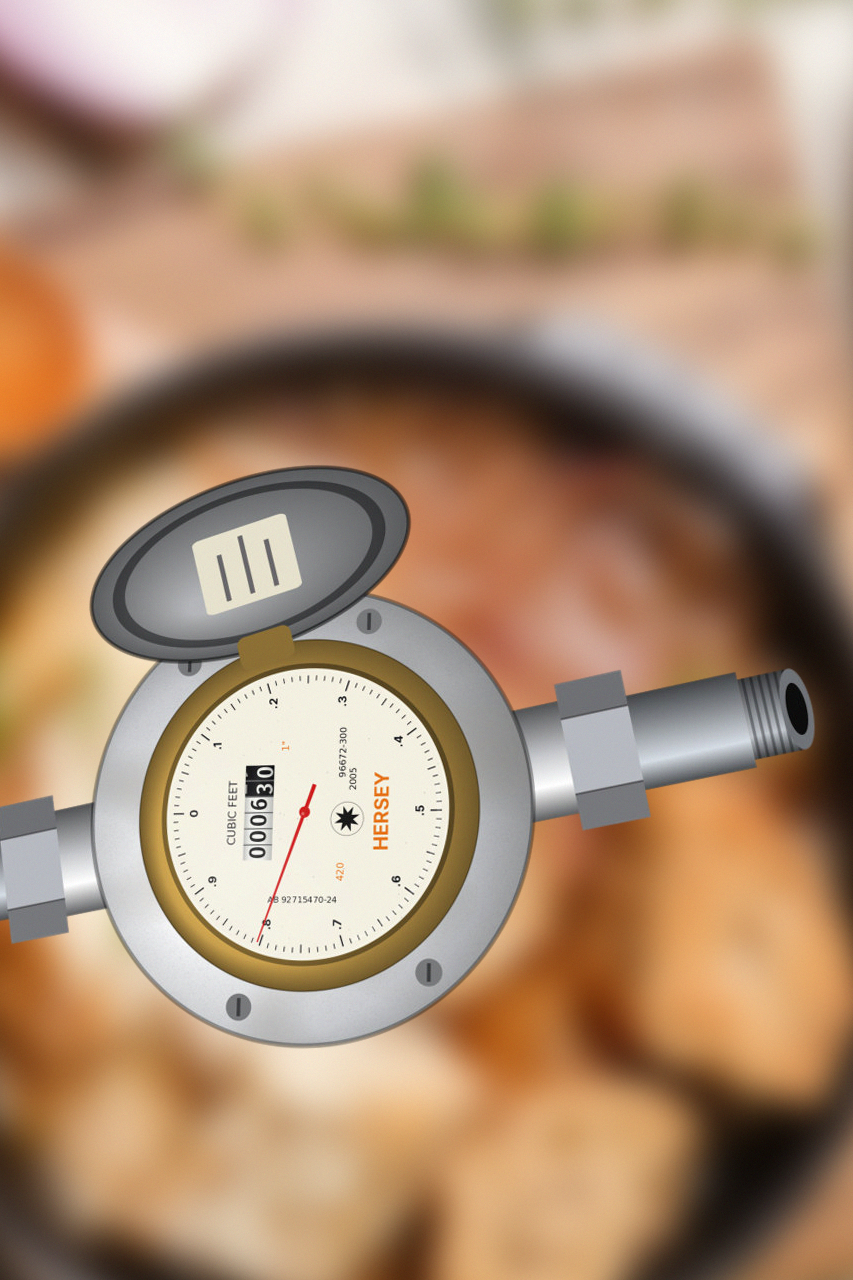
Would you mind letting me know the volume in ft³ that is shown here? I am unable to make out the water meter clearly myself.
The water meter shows 629.80 ft³
